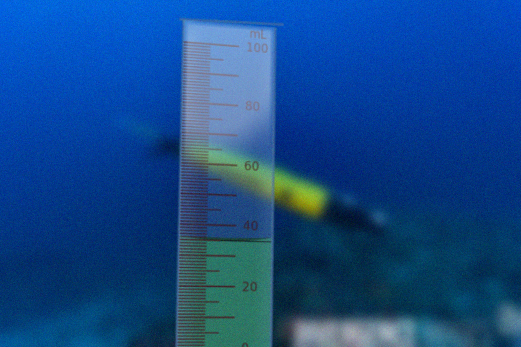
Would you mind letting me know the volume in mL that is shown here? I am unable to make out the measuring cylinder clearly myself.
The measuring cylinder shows 35 mL
